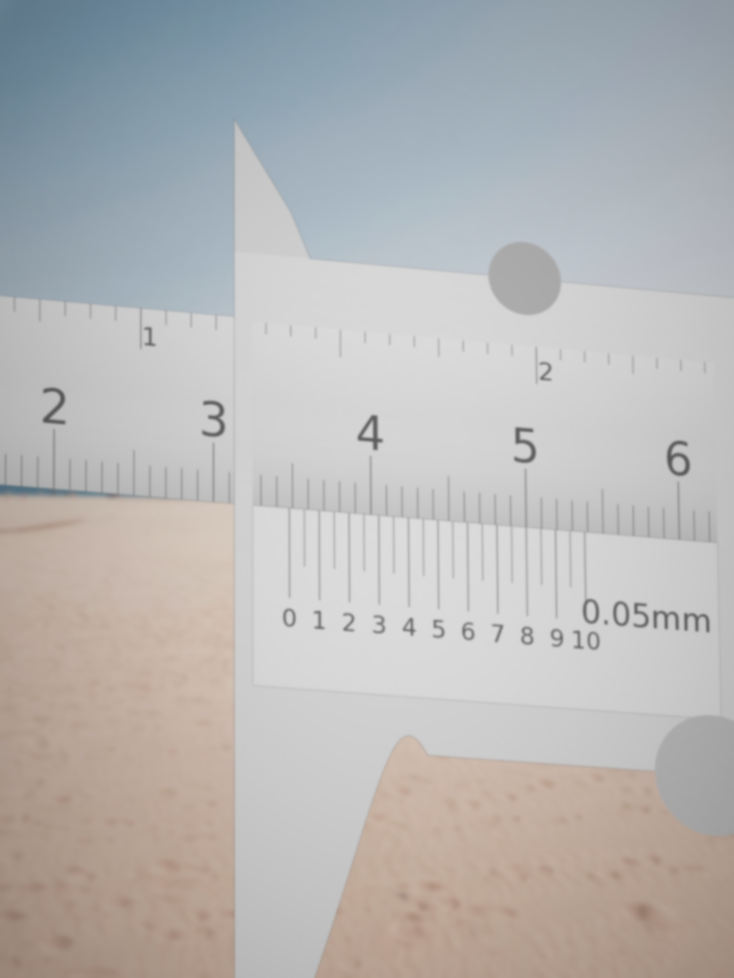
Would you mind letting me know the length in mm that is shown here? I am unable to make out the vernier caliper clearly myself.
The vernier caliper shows 34.8 mm
